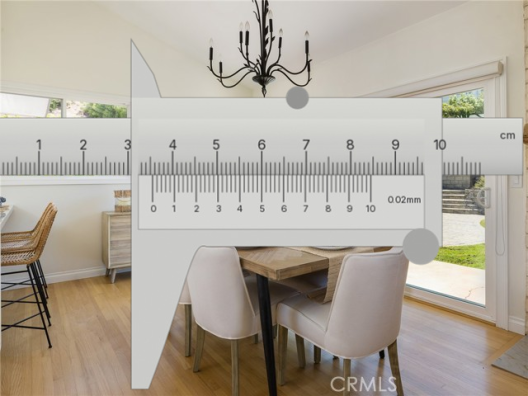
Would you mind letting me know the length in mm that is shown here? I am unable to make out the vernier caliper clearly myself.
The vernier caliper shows 35.5 mm
